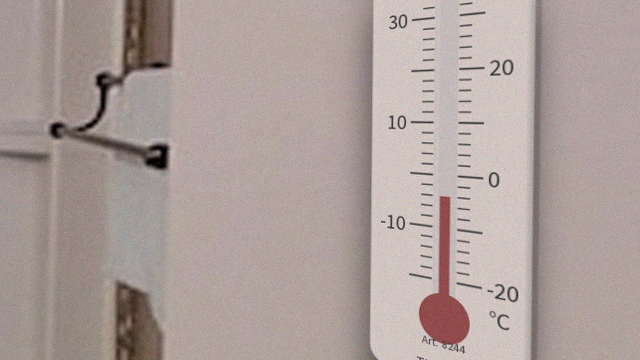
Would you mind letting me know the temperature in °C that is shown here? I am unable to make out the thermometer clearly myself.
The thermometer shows -4 °C
